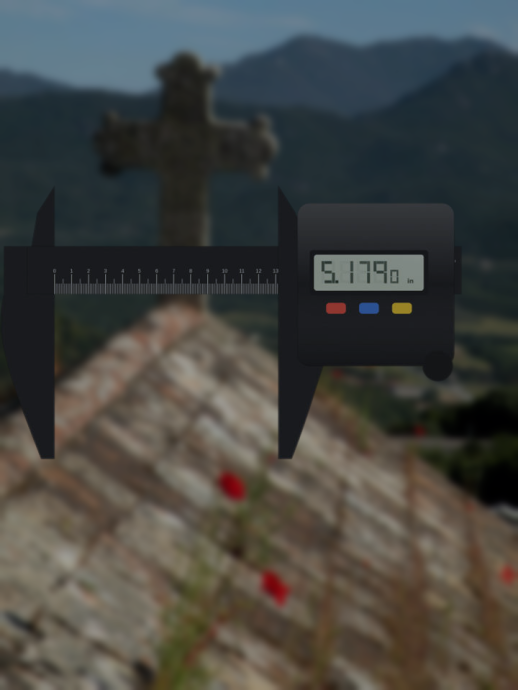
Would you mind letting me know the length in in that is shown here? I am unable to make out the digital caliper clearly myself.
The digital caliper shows 5.1790 in
